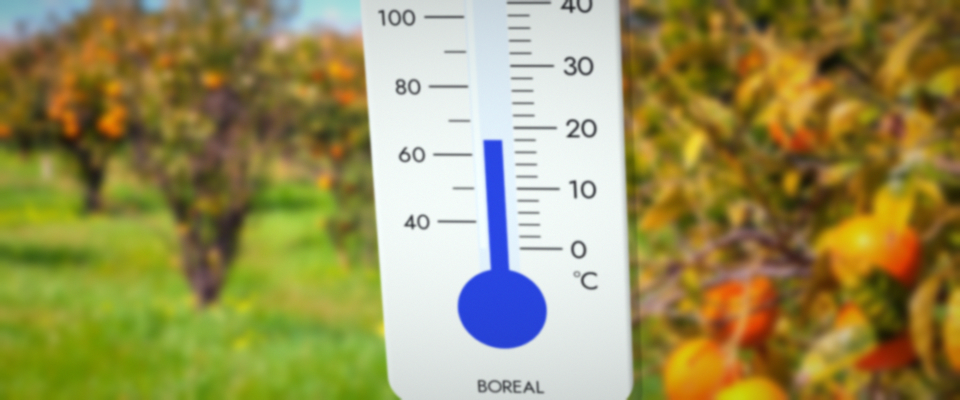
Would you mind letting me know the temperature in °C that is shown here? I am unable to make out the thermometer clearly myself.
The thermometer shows 18 °C
